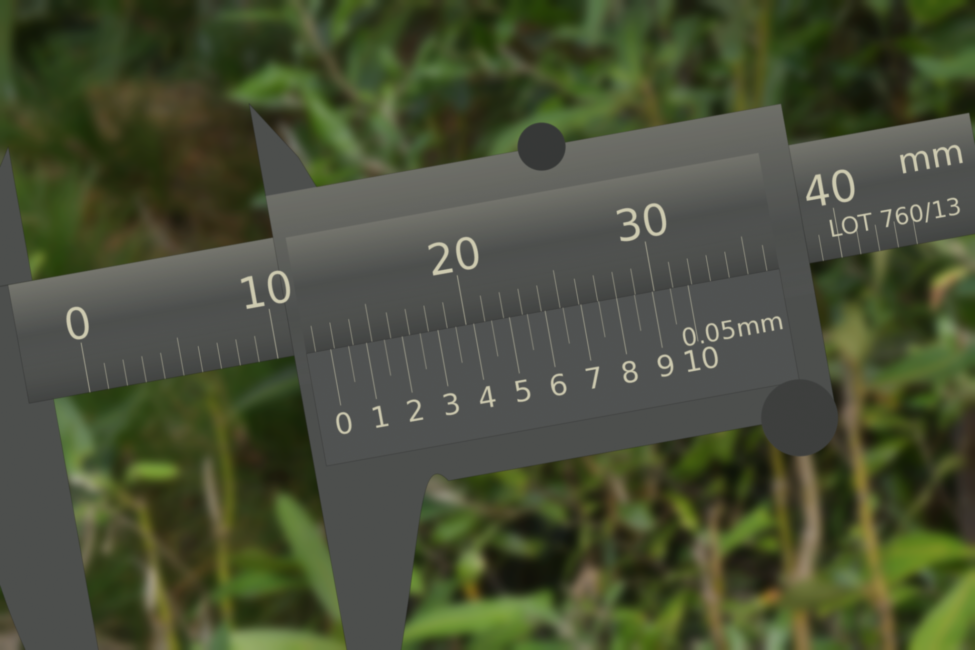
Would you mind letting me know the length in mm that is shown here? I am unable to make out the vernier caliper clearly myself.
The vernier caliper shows 12.8 mm
